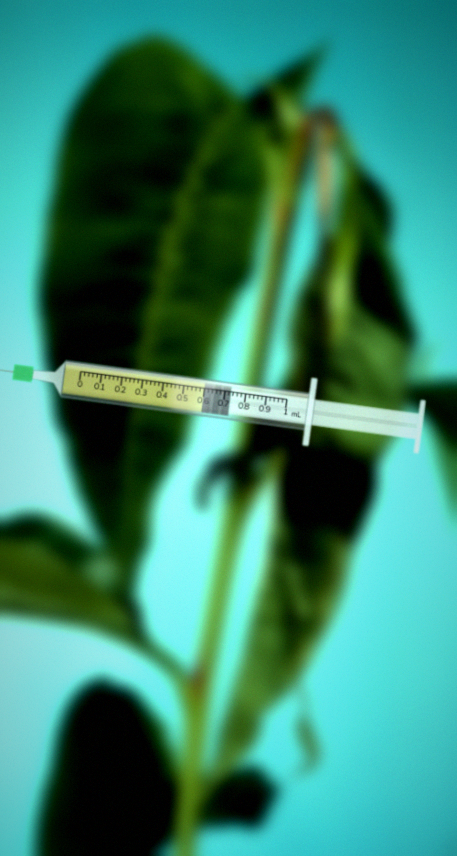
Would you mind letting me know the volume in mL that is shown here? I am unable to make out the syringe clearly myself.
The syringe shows 0.6 mL
